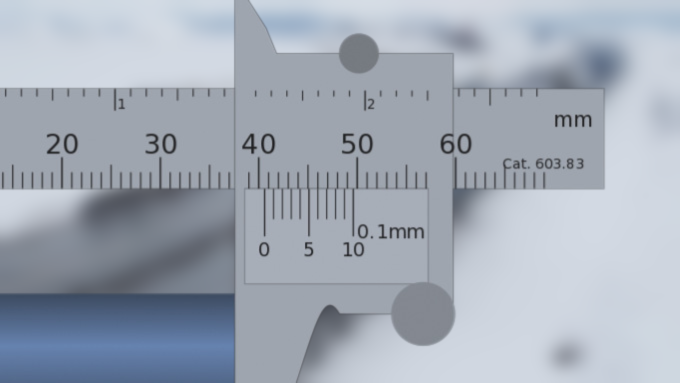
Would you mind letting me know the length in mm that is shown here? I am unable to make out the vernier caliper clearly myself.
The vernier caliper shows 40.6 mm
